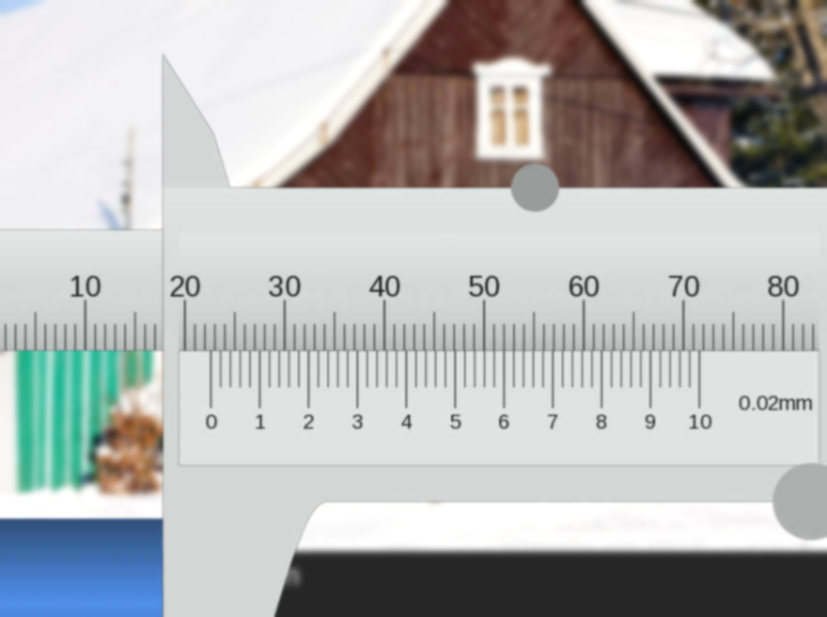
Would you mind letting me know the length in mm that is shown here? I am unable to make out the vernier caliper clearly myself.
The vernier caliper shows 22.6 mm
